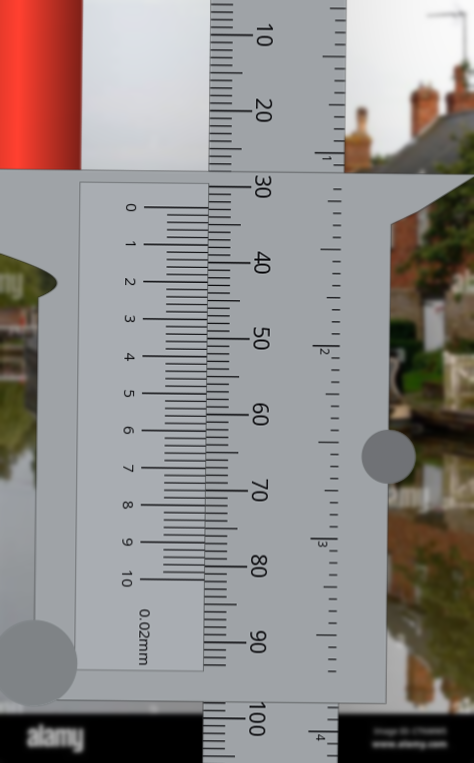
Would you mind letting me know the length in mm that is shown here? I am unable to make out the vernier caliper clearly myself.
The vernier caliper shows 32.8 mm
